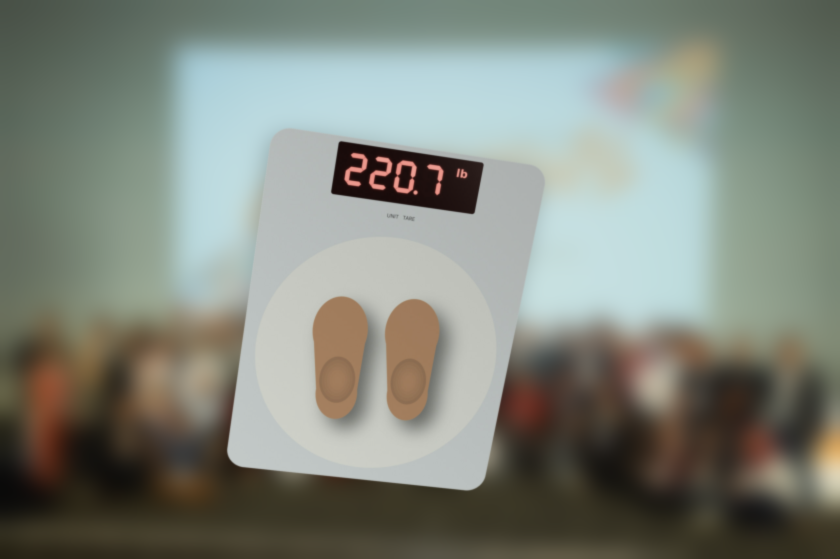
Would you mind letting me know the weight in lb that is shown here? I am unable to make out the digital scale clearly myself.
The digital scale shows 220.7 lb
